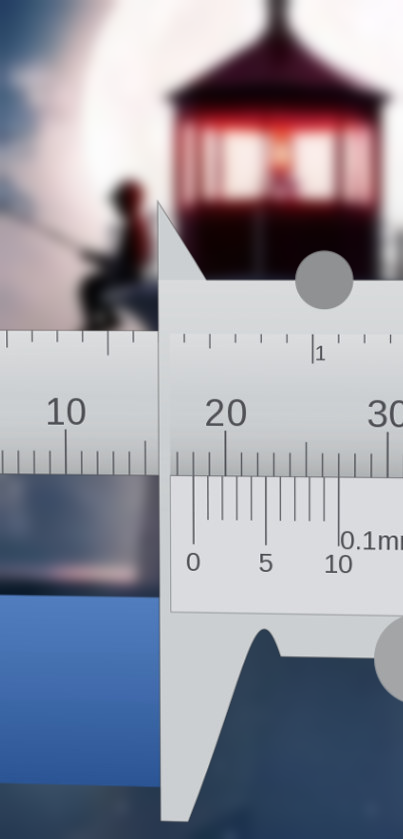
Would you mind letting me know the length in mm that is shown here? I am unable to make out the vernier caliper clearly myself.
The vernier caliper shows 18.0 mm
